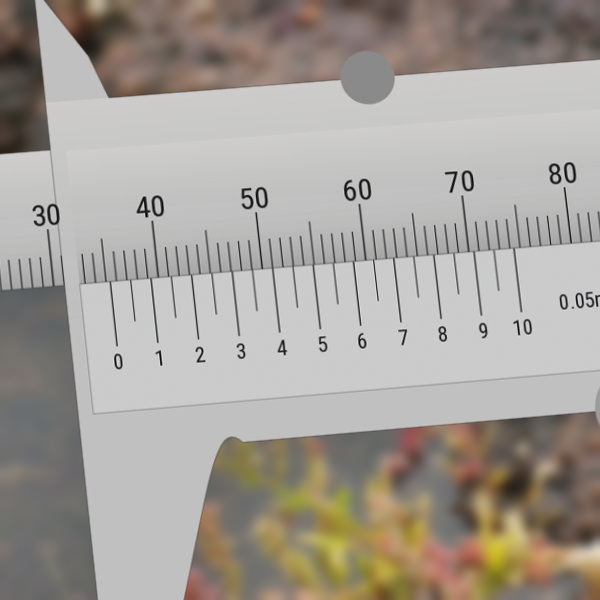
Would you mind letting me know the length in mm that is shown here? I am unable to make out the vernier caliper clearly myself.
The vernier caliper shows 35.4 mm
